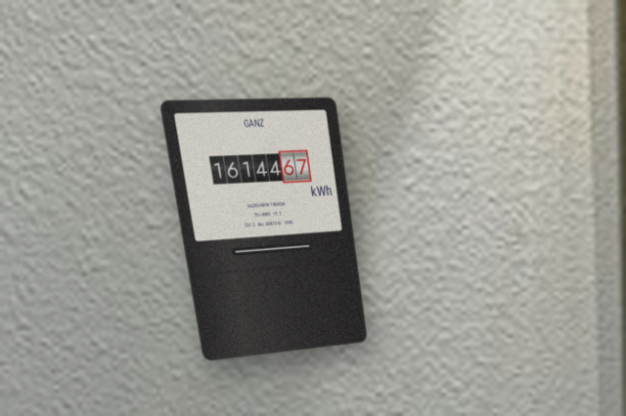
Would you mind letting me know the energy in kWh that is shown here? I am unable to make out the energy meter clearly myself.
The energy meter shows 16144.67 kWh
